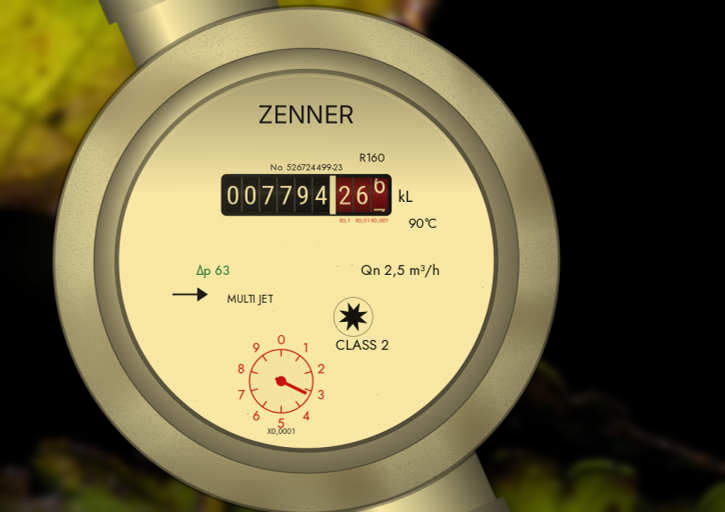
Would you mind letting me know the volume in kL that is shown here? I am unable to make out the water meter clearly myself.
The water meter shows 7794.2663 kL
